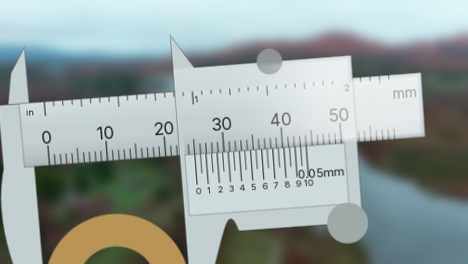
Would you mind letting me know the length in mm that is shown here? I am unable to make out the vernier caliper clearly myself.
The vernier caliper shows 25.0 mm
